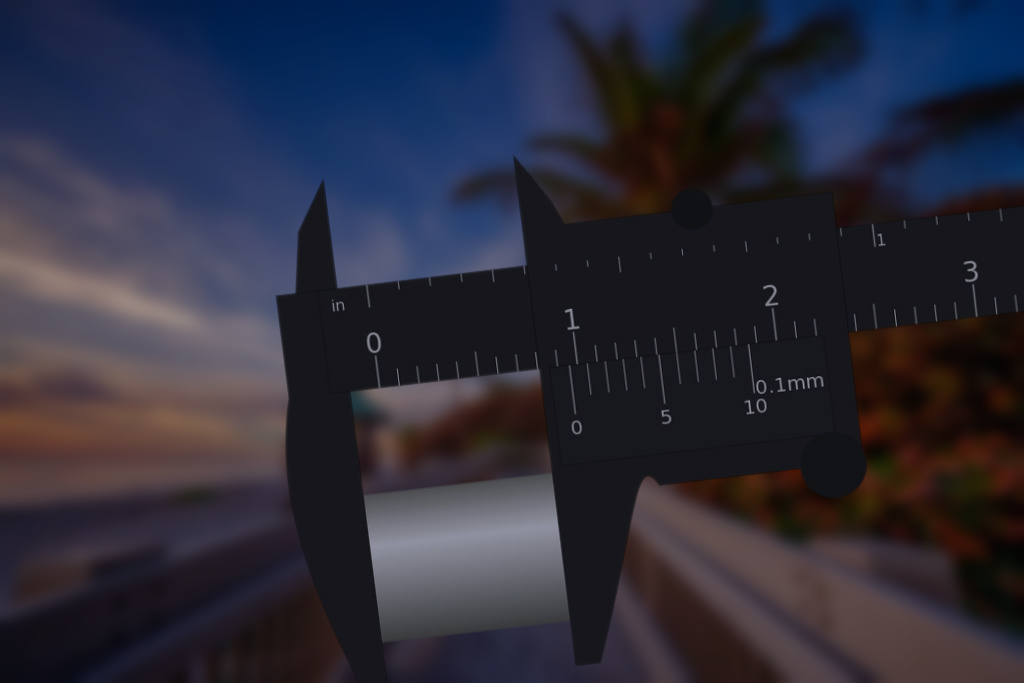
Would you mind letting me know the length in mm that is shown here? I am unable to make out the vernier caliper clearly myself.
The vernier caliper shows 9.6 mm
